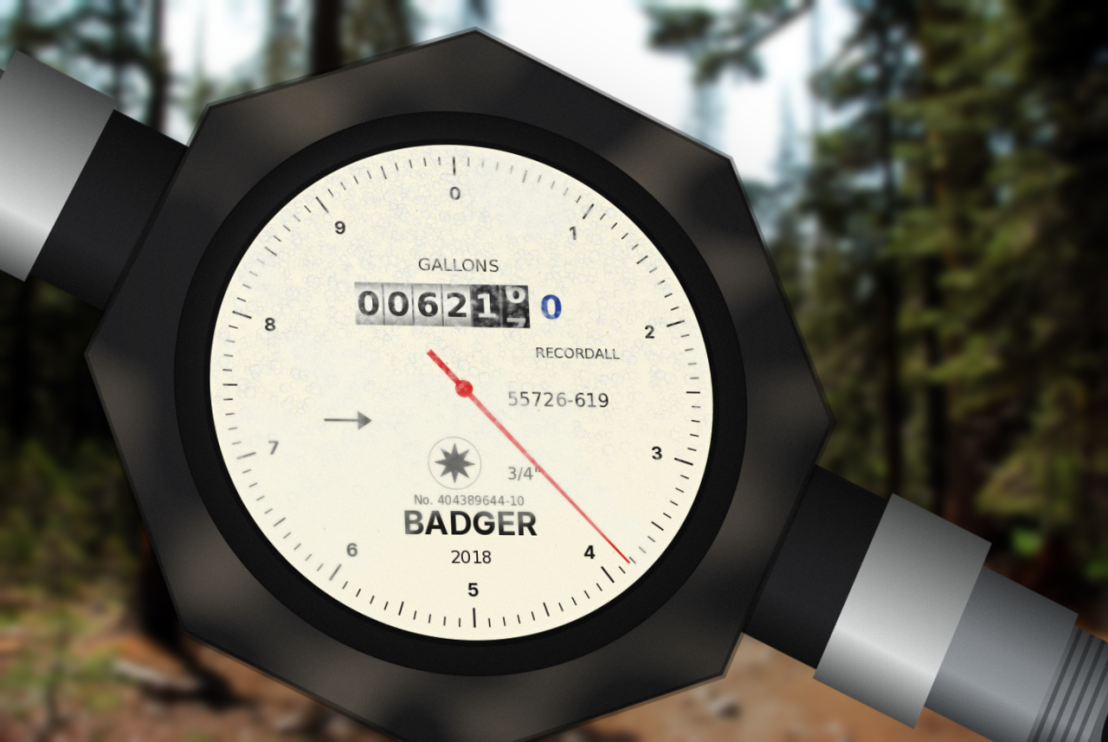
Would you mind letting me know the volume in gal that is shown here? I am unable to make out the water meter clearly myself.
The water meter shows 62163.8 gal
